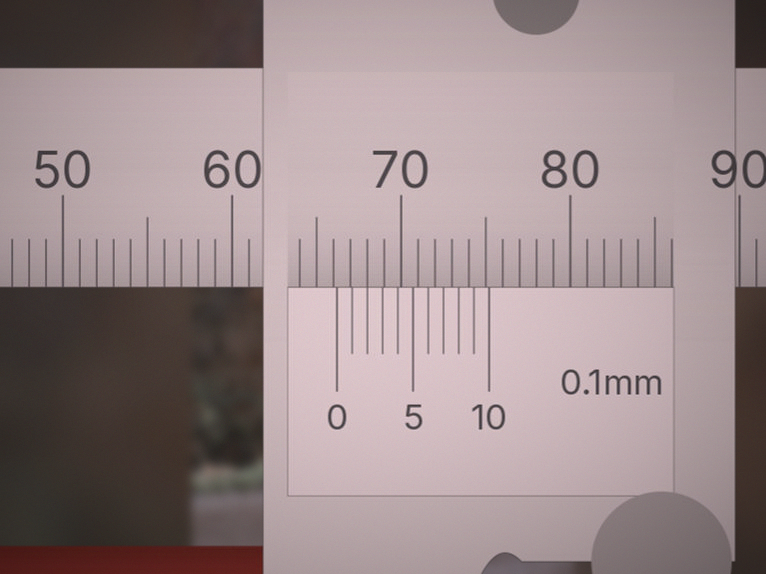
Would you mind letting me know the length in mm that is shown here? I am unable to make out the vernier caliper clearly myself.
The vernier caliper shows 66.2 mm
